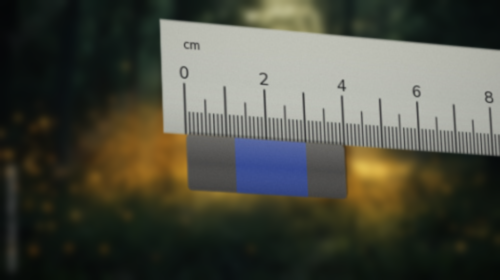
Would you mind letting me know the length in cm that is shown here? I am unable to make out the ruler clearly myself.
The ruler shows 4 cm
